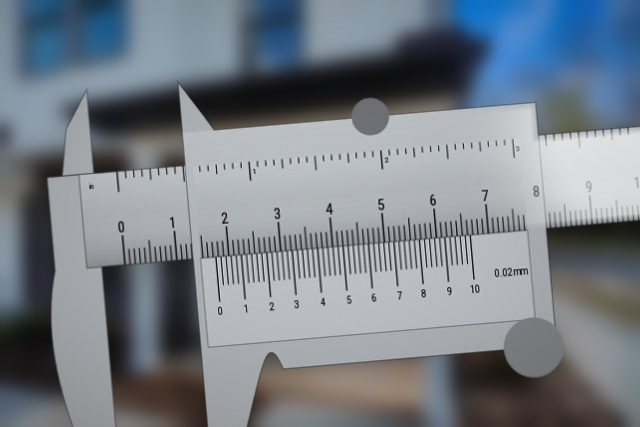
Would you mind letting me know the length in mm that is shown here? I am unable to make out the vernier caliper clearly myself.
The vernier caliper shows 17.5 mm
